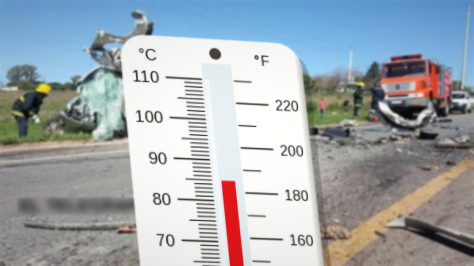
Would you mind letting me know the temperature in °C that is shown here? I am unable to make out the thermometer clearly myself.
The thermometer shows 85 °C
